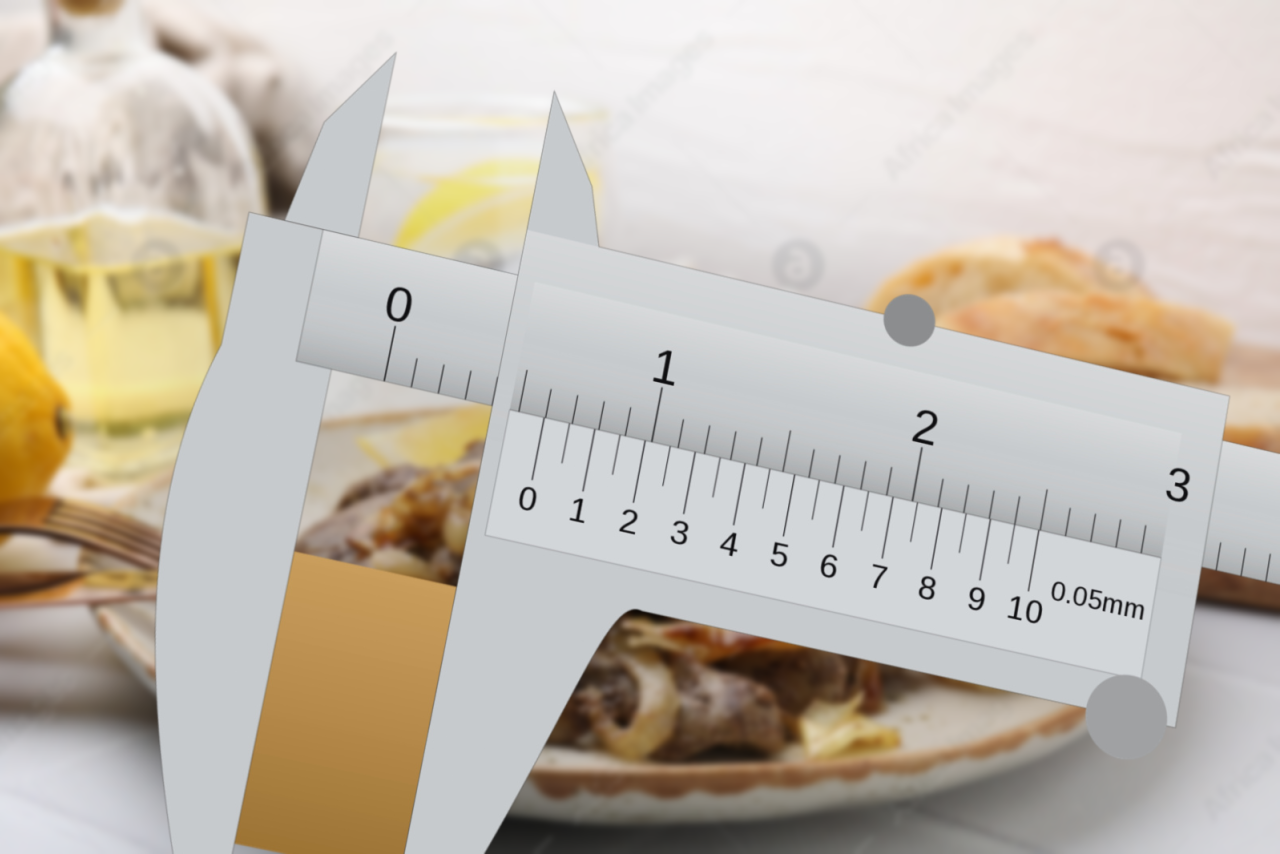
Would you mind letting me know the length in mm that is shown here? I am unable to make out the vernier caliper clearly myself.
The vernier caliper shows 5.95 mm
